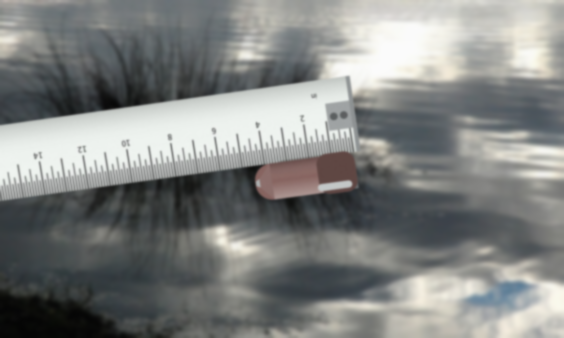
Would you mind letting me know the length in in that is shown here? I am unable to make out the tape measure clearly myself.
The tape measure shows 4.5 in
